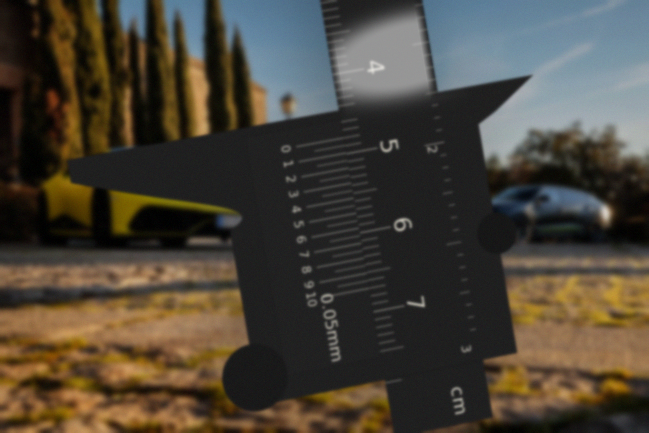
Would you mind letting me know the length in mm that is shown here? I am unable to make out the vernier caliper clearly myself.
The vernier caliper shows 48.0 mm
